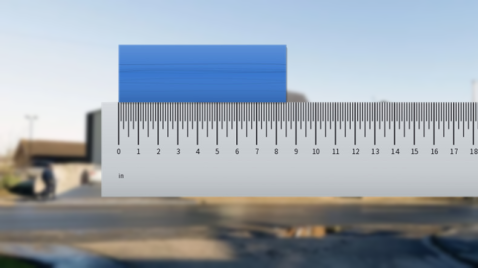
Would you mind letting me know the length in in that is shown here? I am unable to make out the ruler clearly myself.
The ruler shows 8.5 in
